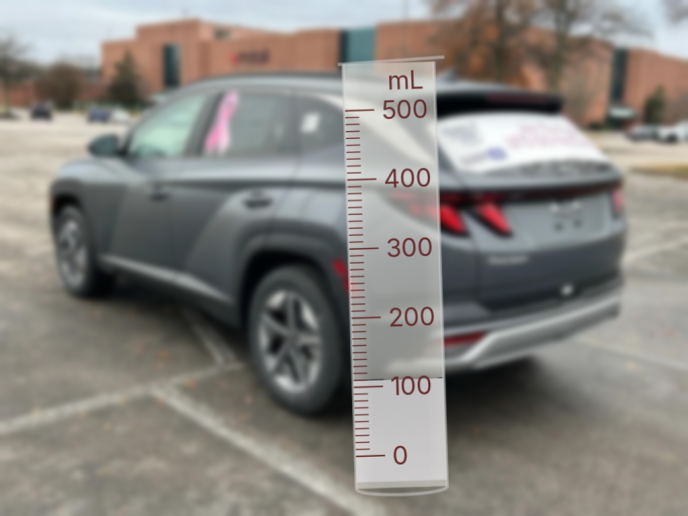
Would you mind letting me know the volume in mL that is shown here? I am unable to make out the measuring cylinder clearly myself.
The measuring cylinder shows 110 mL
